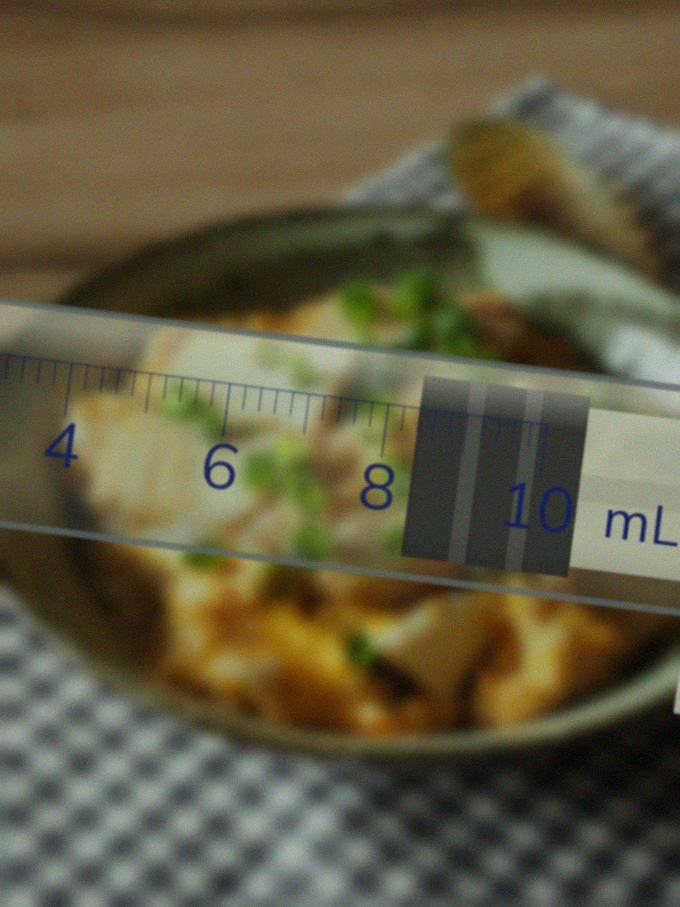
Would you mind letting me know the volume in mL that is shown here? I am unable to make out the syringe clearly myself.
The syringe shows 8.4 mL
